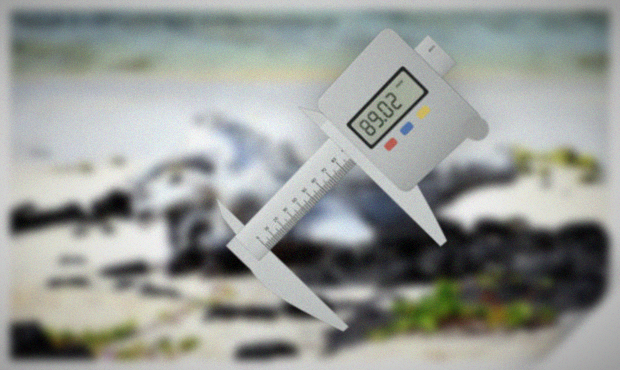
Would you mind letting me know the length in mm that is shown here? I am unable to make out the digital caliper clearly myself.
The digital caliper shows 89.02 mm
